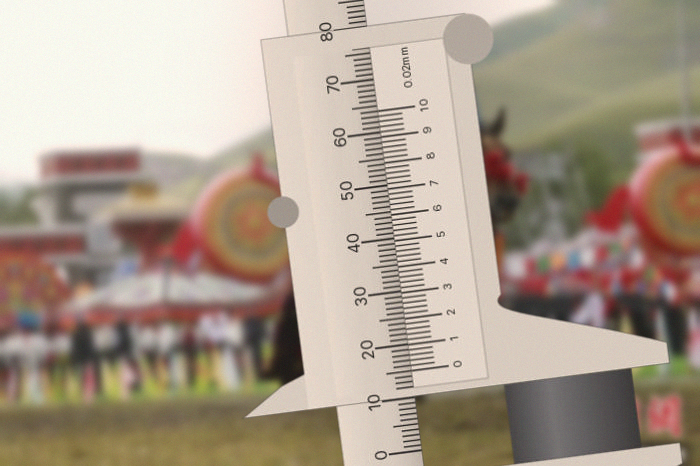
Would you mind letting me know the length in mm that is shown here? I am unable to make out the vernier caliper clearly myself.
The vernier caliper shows 15.0 mm
